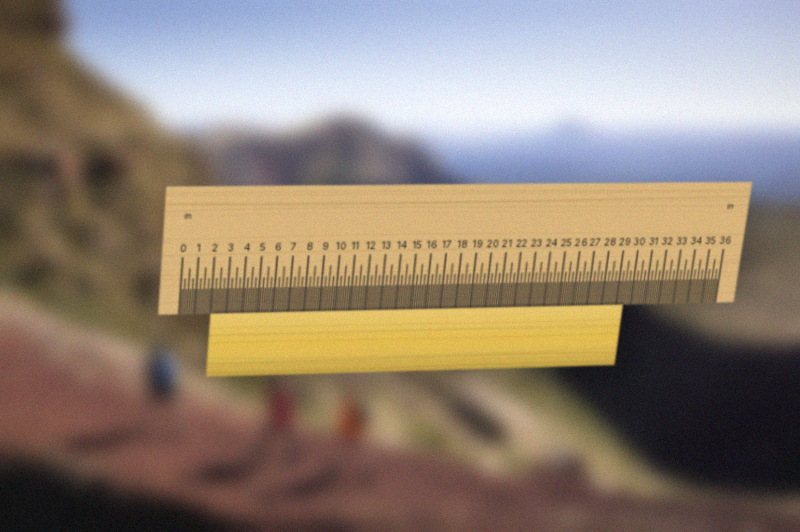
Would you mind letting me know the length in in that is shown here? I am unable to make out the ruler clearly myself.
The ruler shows 27.5 in
